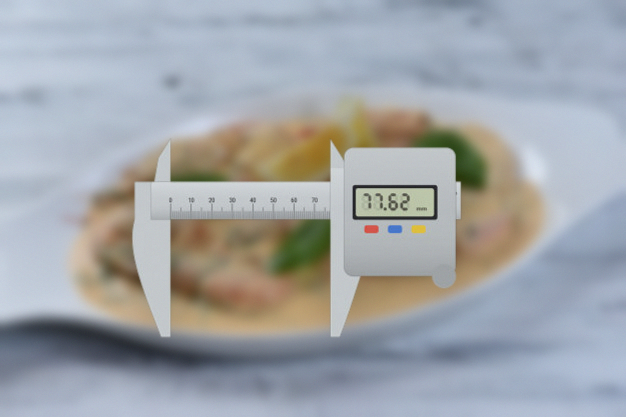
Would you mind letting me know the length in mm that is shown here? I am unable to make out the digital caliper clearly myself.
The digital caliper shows 77.62 mm
